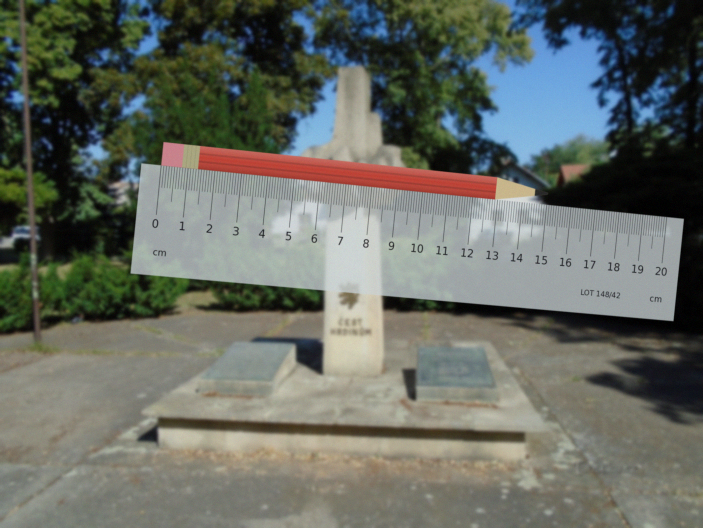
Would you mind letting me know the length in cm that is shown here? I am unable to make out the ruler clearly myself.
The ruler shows 15 cm
